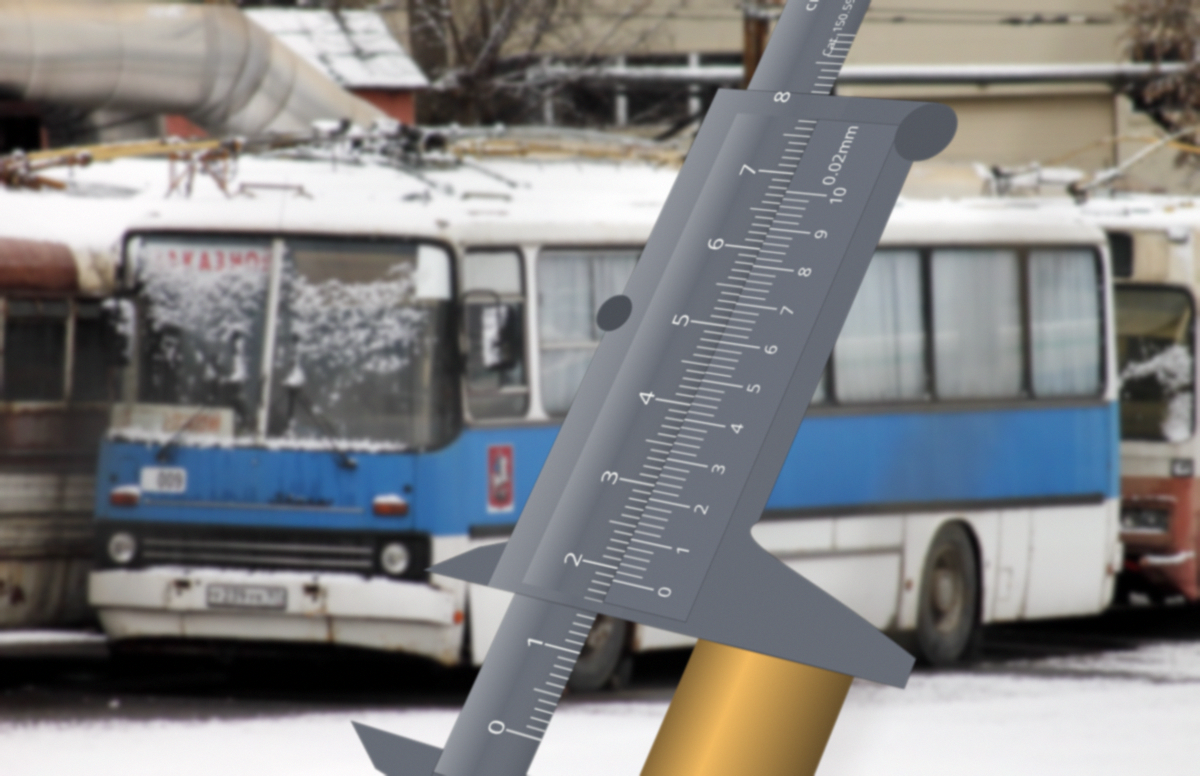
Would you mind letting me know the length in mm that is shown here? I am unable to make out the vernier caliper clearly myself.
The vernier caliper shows 18.6 mm
